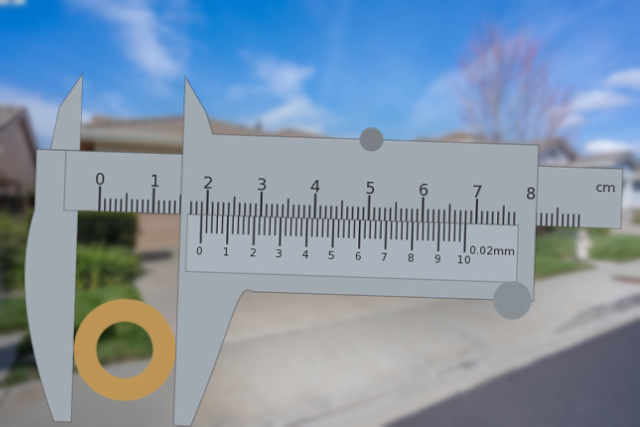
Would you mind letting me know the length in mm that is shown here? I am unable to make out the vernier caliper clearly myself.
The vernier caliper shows 19.0 mm
